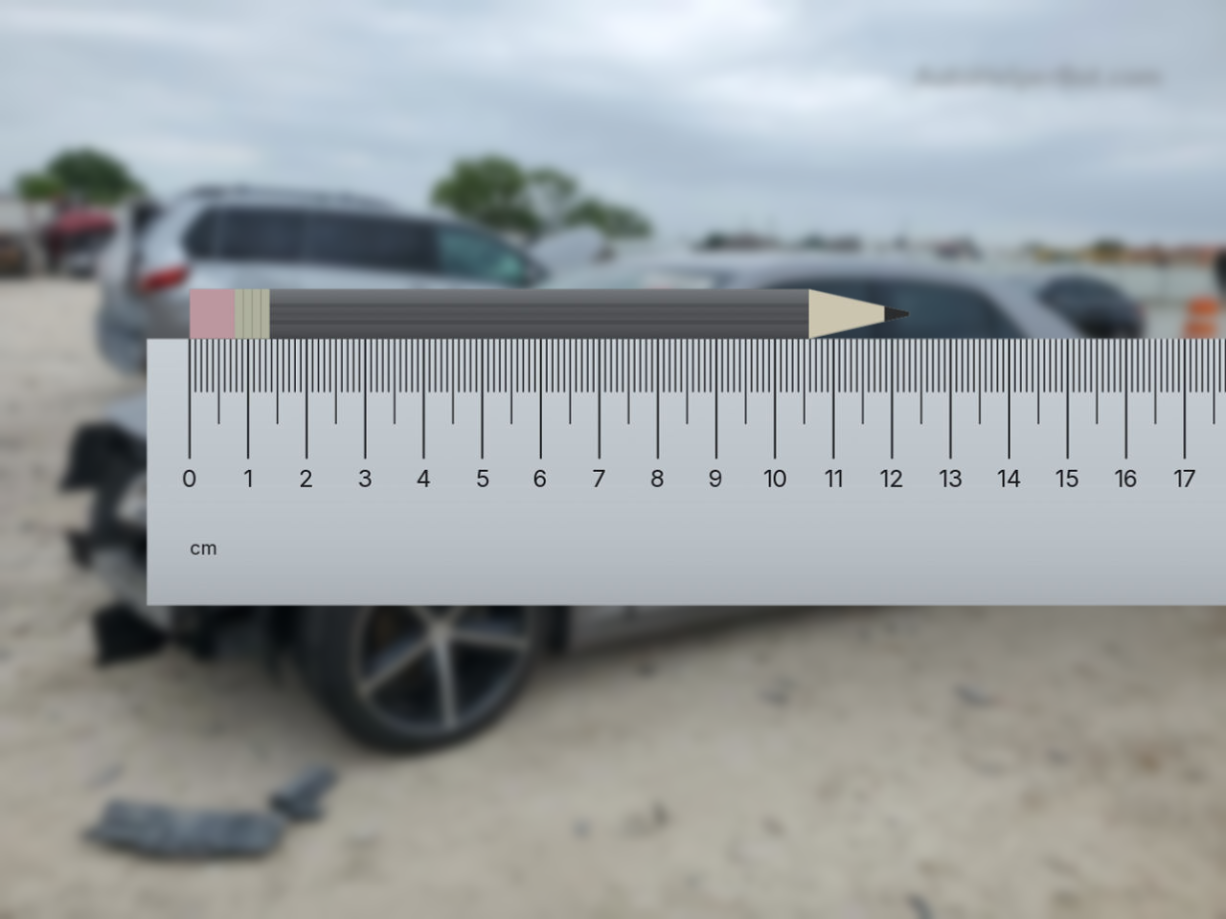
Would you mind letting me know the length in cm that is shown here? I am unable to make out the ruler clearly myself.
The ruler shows 12.3 cm
